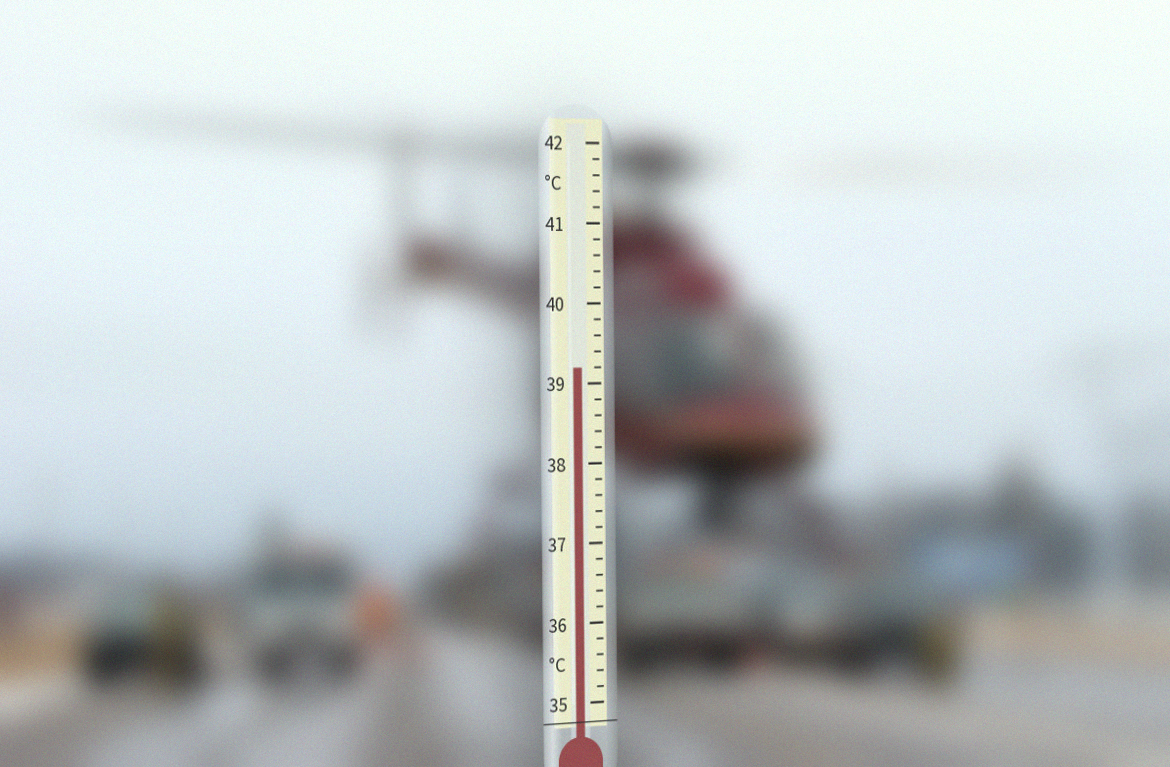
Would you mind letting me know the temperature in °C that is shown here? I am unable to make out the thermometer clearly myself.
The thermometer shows 39.2 °C
